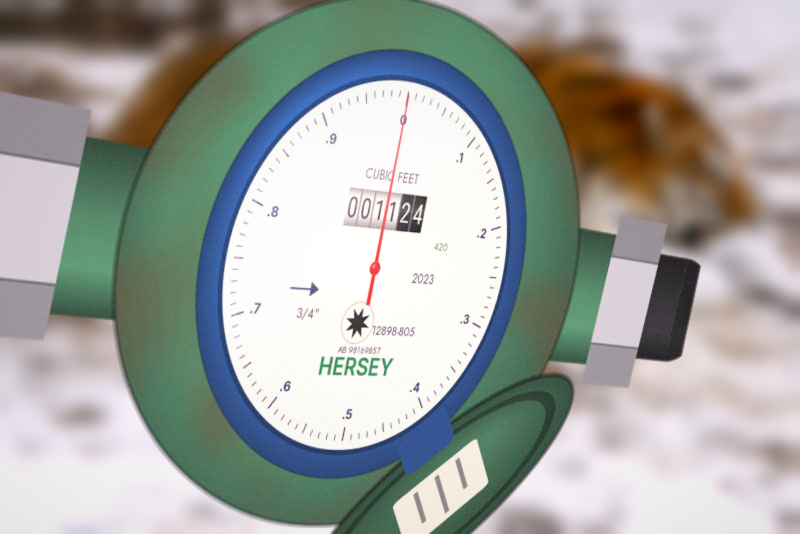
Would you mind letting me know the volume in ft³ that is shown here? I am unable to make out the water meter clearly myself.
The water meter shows 1124.00 ft³
